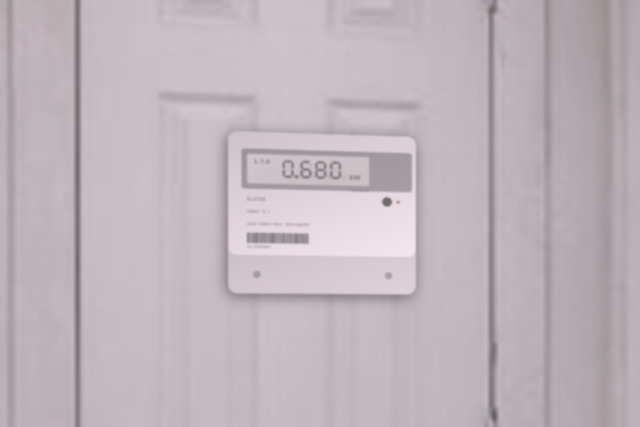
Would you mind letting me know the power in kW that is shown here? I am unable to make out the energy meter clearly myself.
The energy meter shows 0.680 kW
